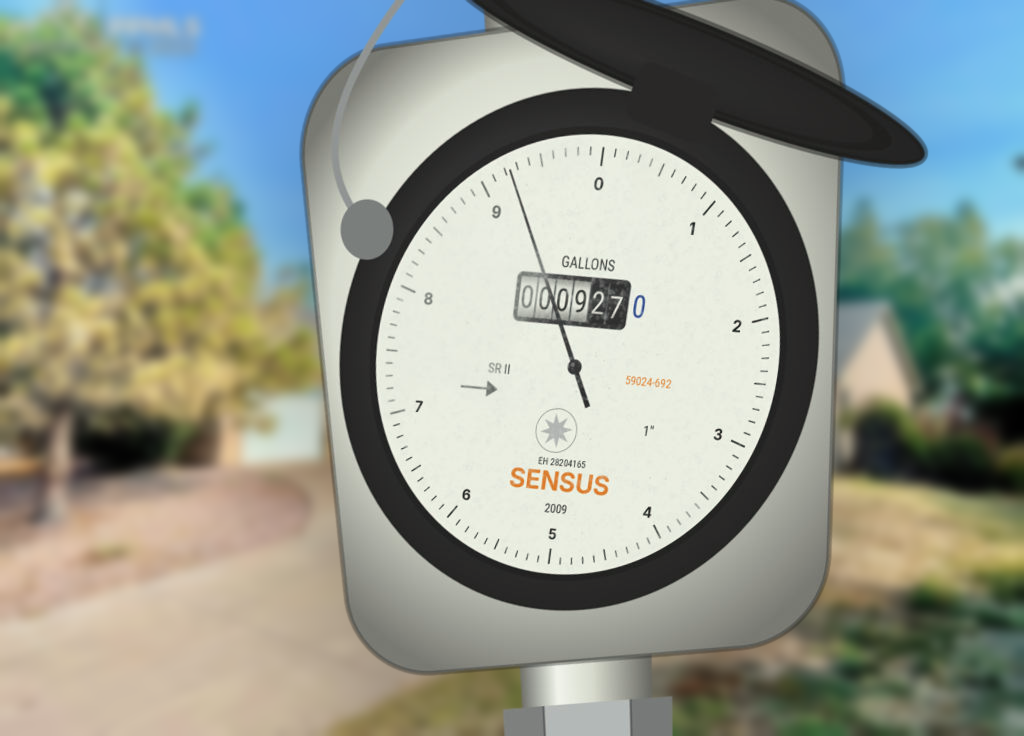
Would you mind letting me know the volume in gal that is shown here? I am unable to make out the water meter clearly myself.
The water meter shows 9269.2 gal
